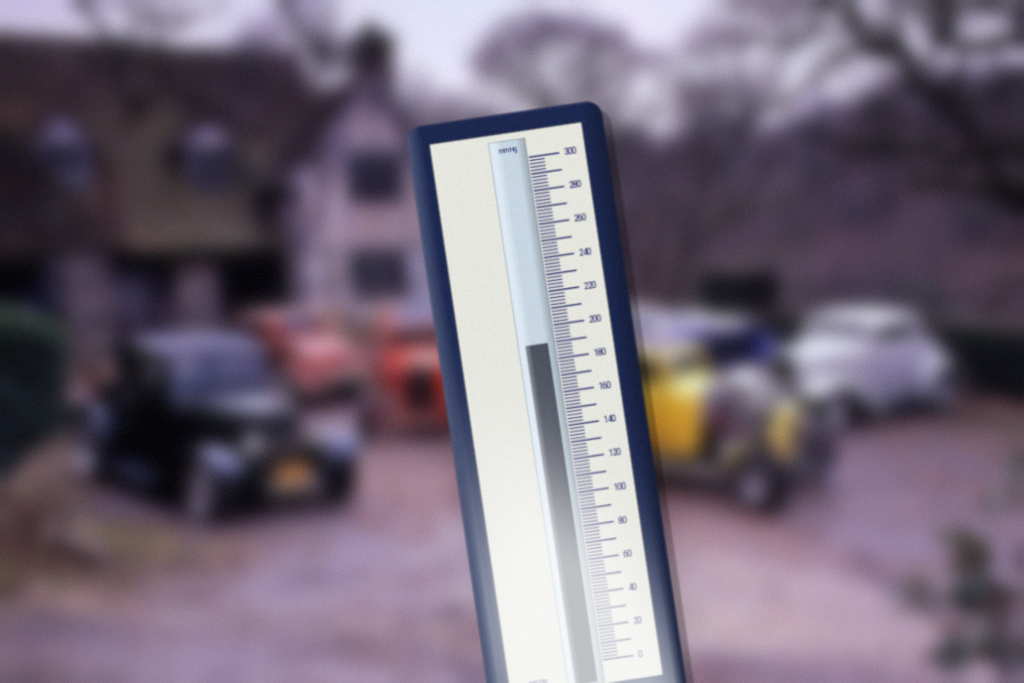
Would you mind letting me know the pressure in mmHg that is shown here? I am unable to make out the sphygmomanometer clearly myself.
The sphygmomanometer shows 190 mmHg
